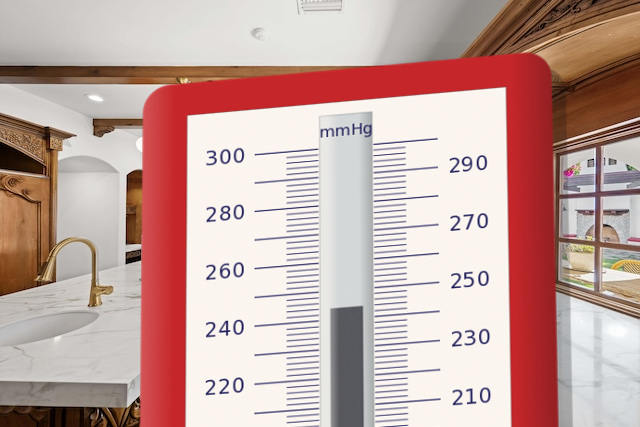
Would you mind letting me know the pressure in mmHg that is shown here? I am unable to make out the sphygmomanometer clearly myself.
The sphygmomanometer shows 244 mmHg
